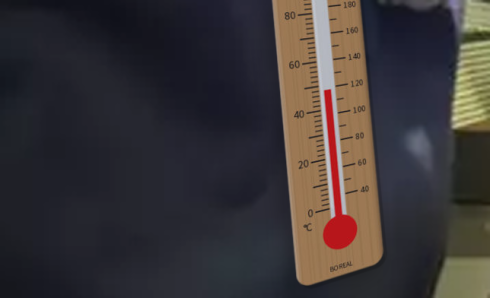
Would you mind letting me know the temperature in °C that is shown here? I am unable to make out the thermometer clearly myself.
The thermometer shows 48 °C
